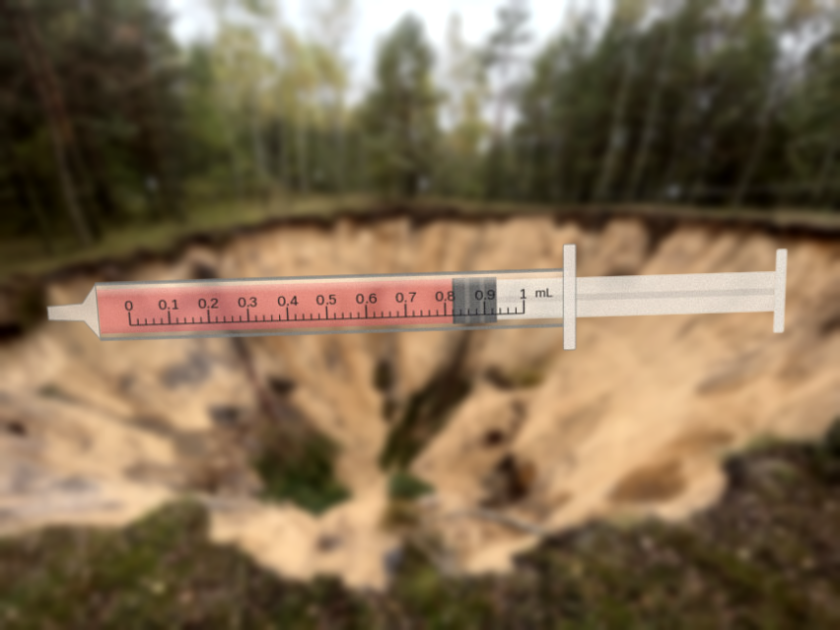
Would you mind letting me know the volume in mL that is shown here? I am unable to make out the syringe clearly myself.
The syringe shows 0.82 mL
